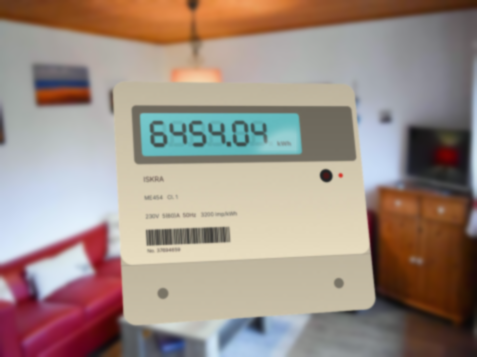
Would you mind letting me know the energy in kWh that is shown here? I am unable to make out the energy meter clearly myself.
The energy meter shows 6454.04 kWh
